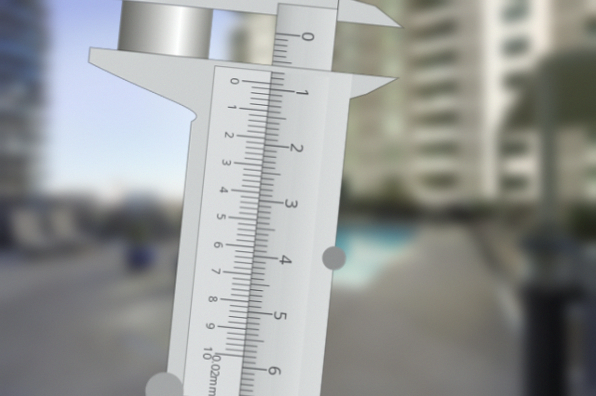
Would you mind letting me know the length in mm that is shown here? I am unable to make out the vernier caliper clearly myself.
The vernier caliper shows 9.0 mm
